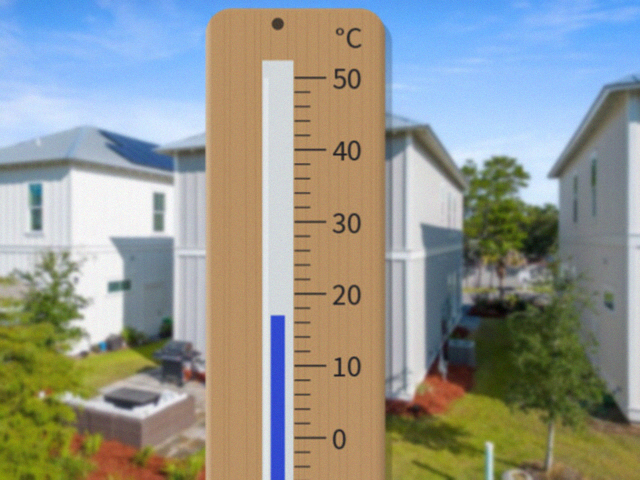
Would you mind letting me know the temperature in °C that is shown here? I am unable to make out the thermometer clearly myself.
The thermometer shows 17 °C
